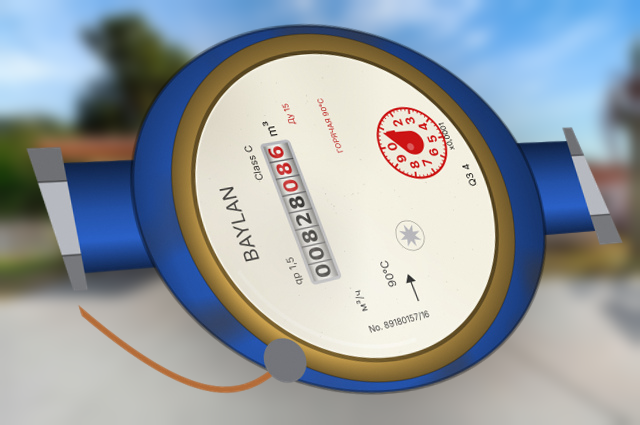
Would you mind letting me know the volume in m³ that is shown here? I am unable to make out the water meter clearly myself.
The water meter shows 828.0860 m³
